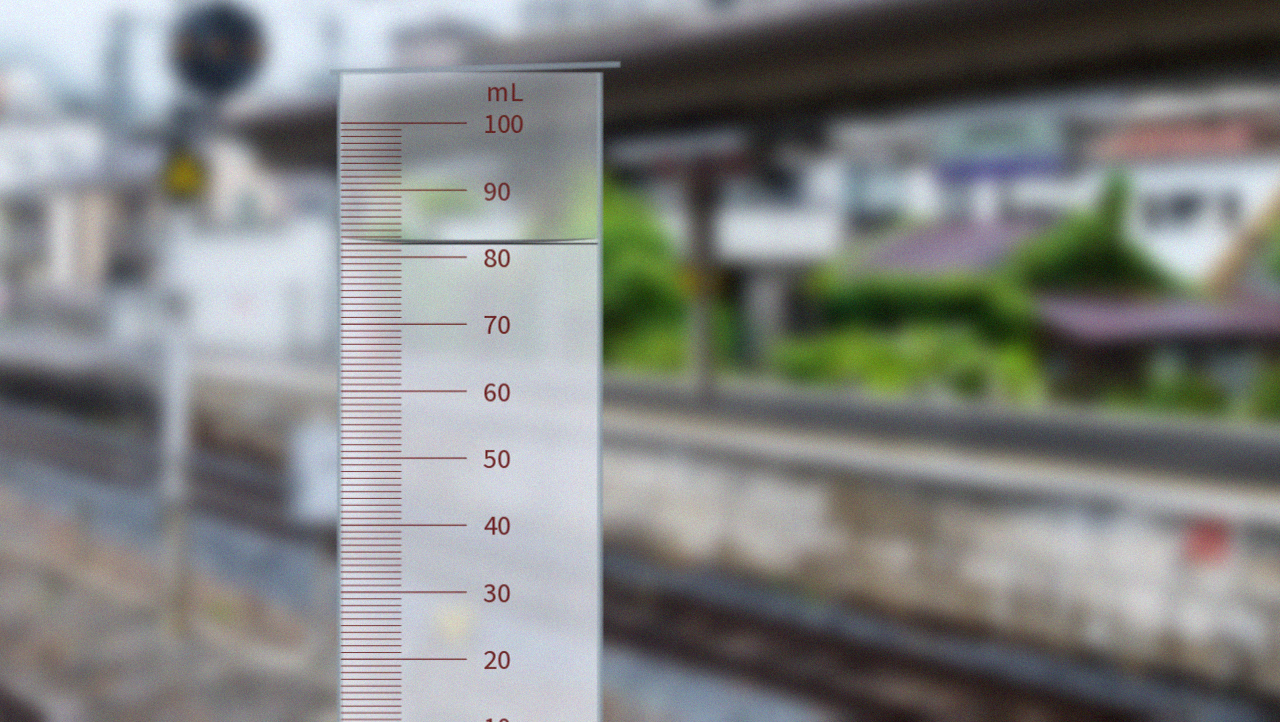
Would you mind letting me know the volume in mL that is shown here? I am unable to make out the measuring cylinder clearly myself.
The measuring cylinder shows 82 mL
